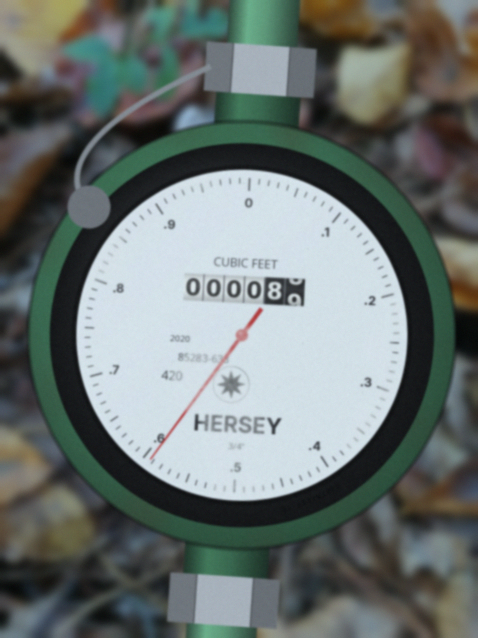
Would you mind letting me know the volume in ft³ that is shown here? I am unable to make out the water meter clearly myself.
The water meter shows 88.59 ft³
